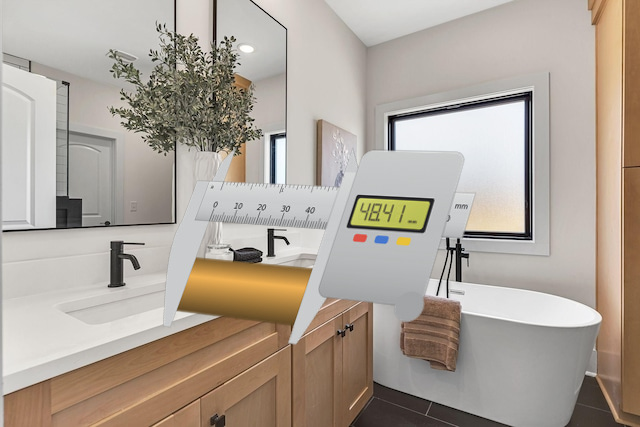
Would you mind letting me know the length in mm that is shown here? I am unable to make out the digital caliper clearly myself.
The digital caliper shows 48.41 mm
